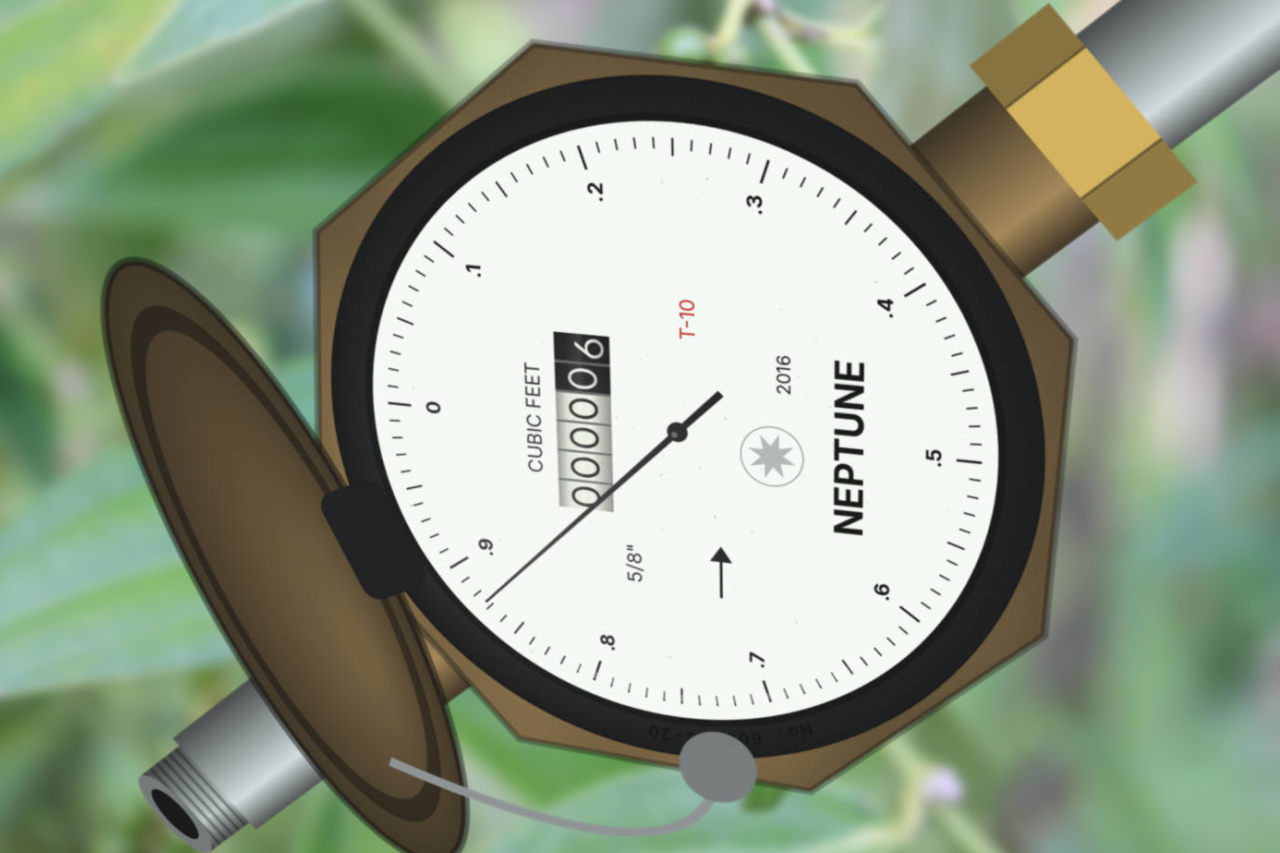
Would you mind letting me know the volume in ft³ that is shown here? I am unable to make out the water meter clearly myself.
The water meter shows 5.87 ft³
